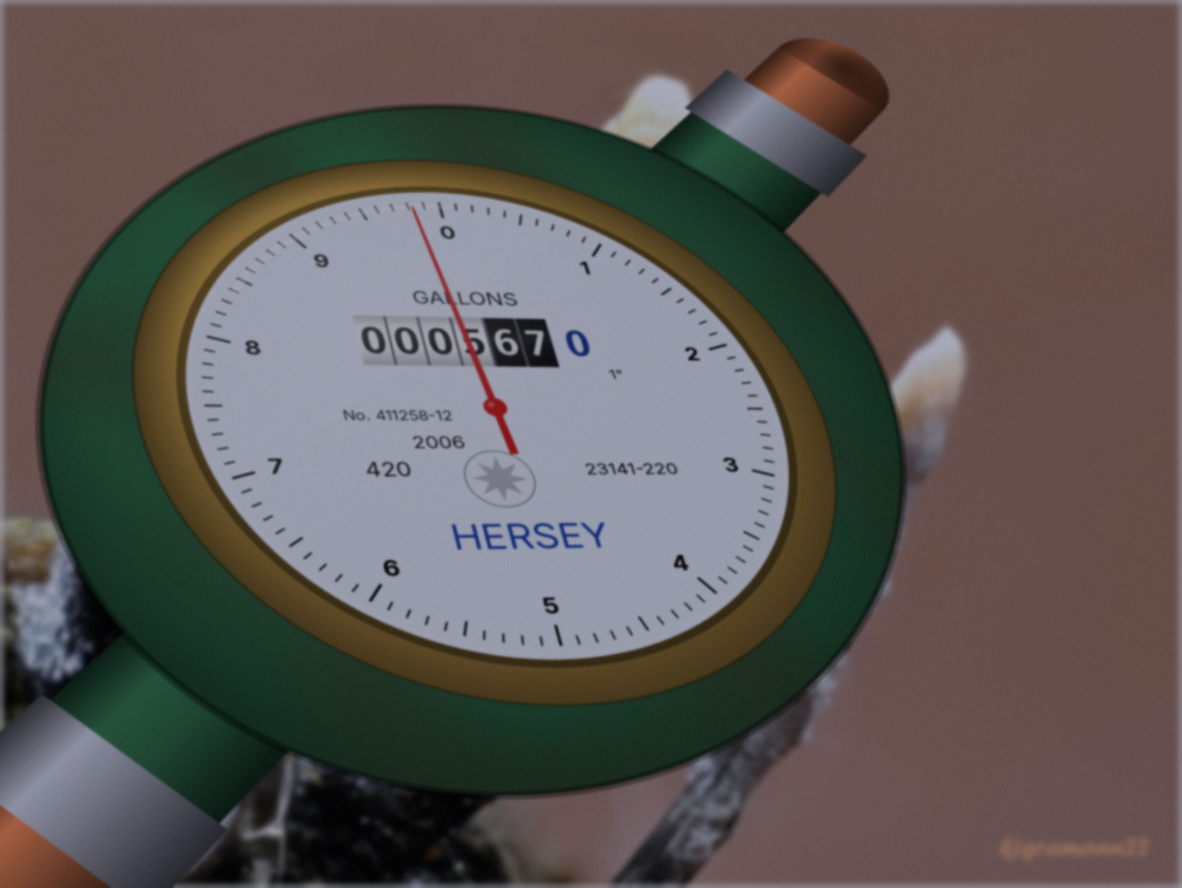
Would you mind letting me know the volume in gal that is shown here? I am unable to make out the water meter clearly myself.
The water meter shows 5669.8 gal
